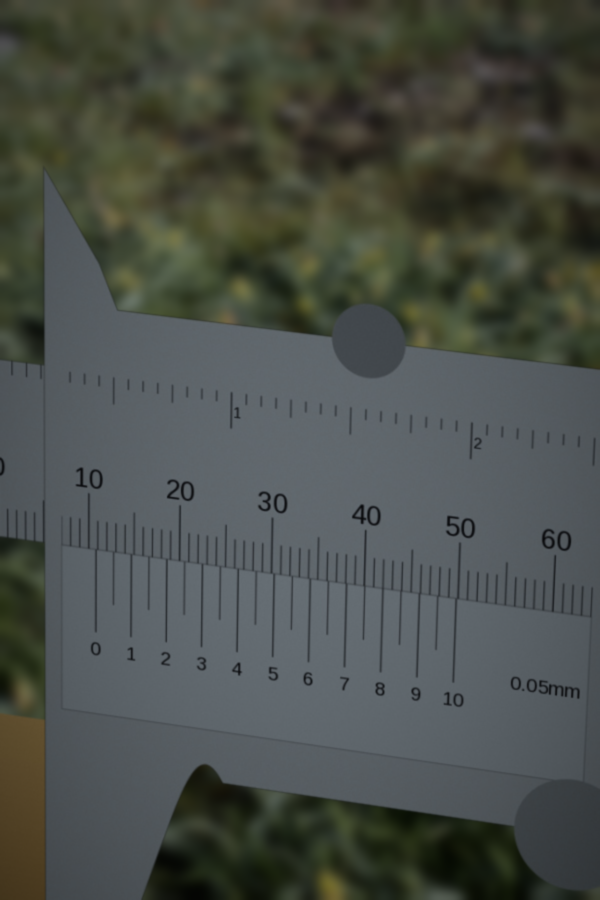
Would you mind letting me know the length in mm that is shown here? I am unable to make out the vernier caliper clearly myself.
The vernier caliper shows 10.8 mm
